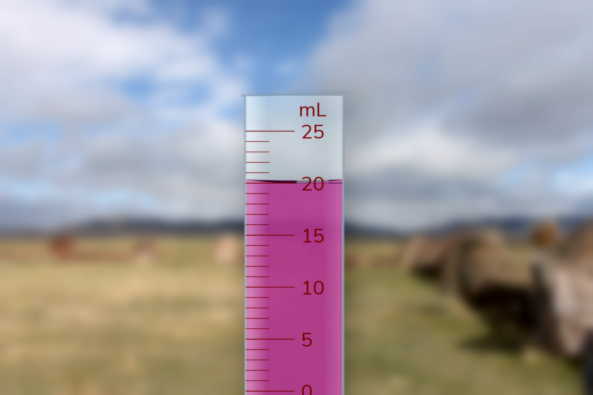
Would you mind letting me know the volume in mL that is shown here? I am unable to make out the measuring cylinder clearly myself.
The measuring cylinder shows 20 mL
